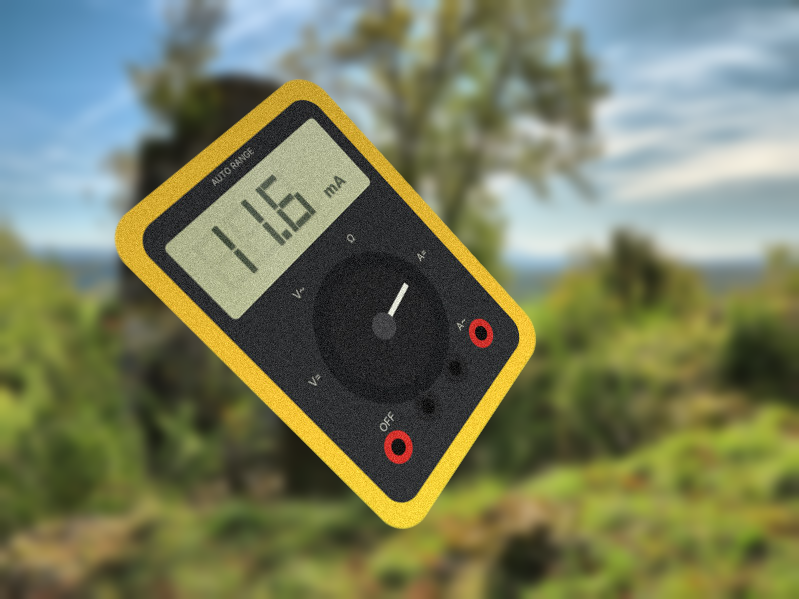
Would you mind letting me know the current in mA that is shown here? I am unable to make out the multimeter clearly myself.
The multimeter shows 11.6 mA
